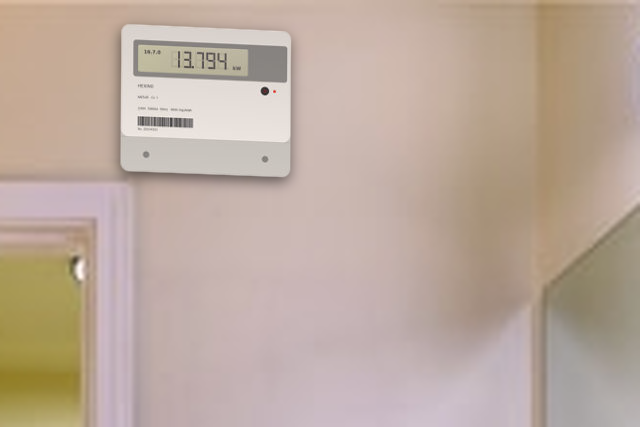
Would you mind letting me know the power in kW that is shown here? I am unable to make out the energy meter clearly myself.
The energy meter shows 13.794 kW
